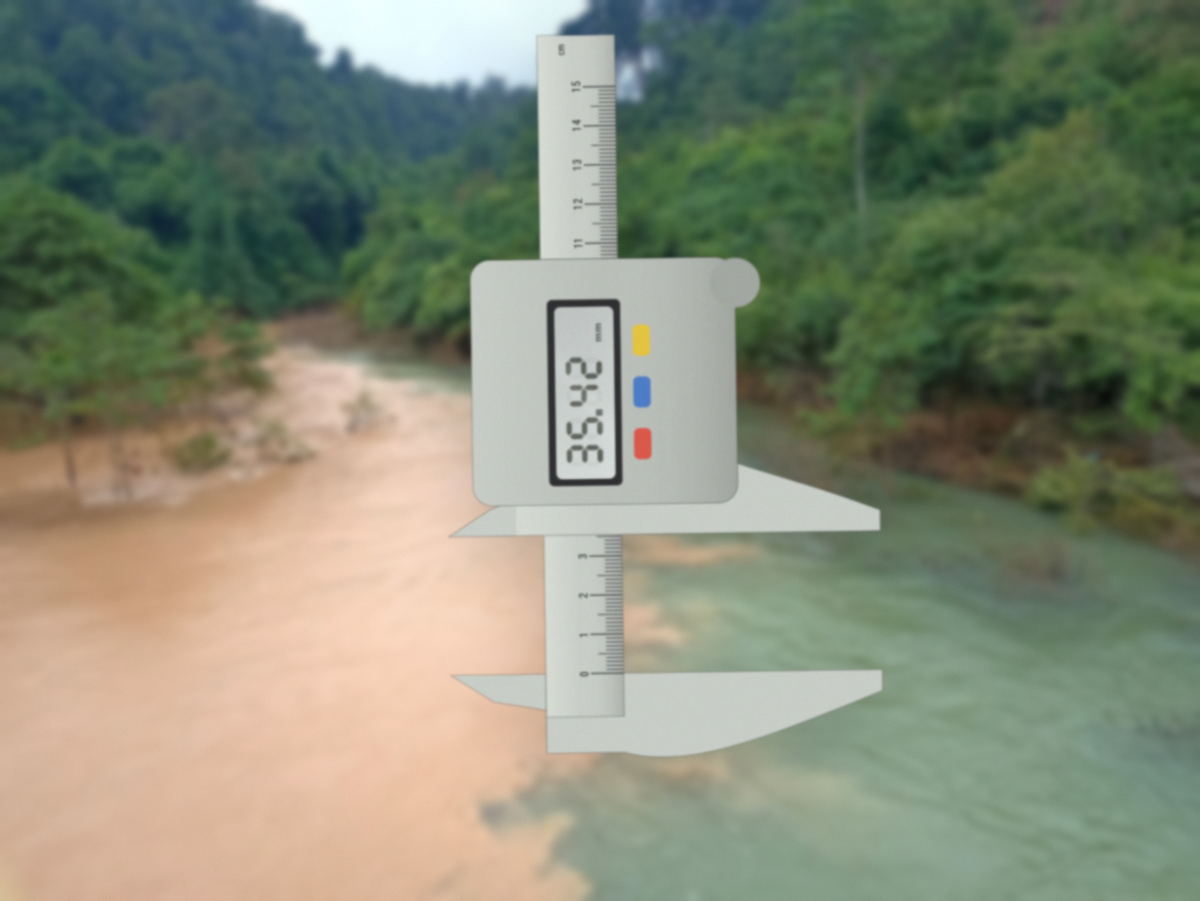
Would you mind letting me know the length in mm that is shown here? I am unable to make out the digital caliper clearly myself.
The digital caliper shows 35.42 mm
